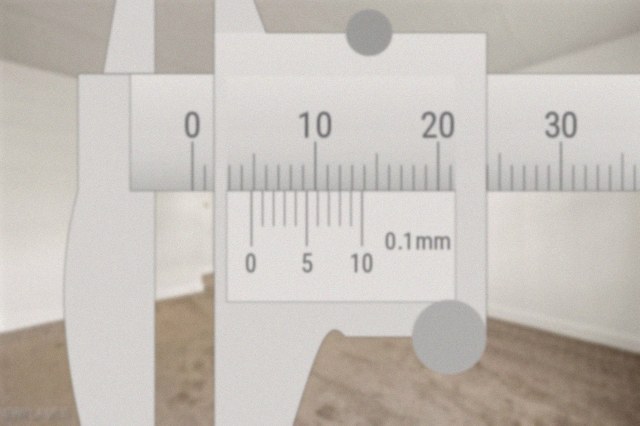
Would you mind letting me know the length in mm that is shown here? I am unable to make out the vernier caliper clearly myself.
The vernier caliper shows 4.8 mm
